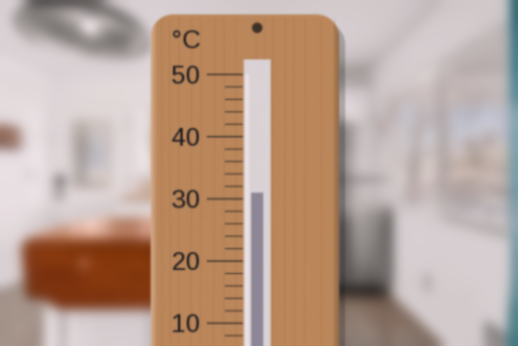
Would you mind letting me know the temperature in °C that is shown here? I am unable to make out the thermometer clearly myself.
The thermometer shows 31 °C
